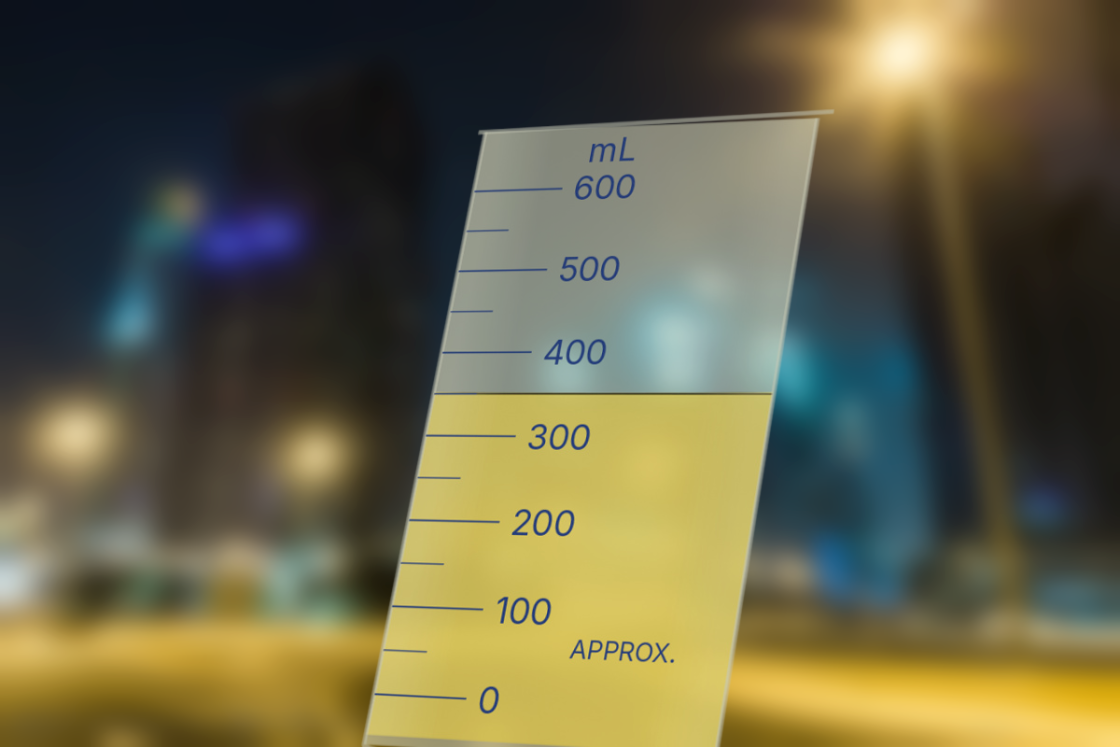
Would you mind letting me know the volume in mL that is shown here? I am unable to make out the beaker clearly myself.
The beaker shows 350 mL
